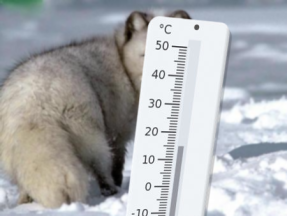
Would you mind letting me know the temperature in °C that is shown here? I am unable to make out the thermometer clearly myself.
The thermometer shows 15 °C
